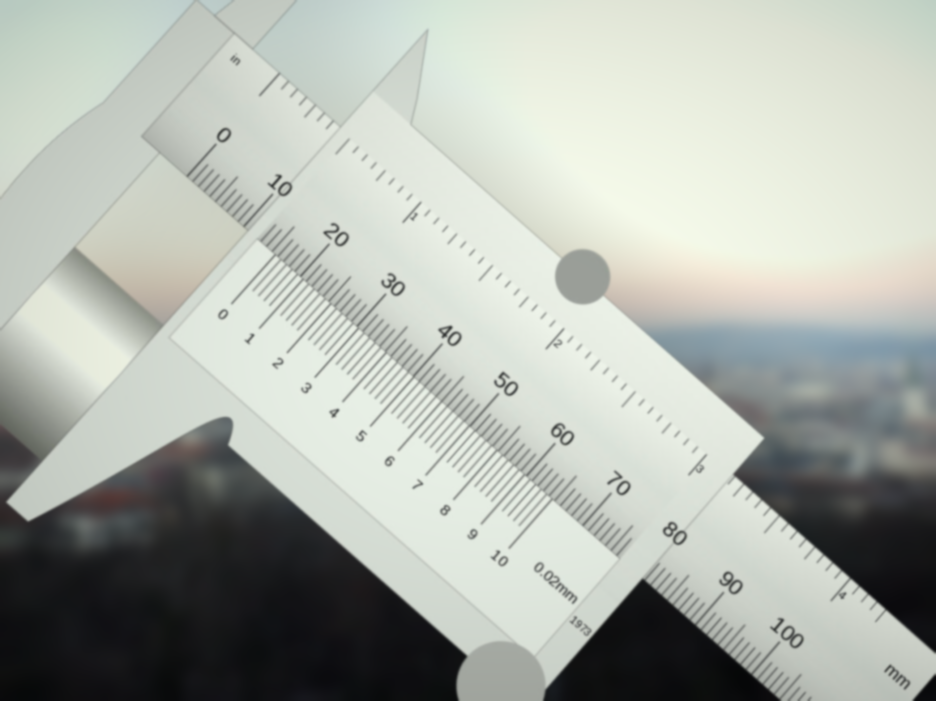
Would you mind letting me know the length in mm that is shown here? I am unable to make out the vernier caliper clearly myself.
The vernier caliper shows 15.6 mm
